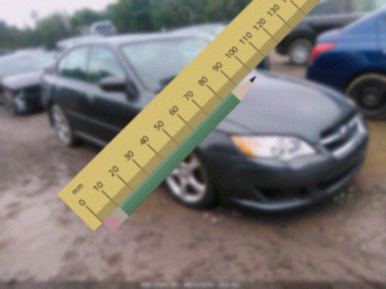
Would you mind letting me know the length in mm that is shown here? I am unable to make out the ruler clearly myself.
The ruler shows 100 mm
